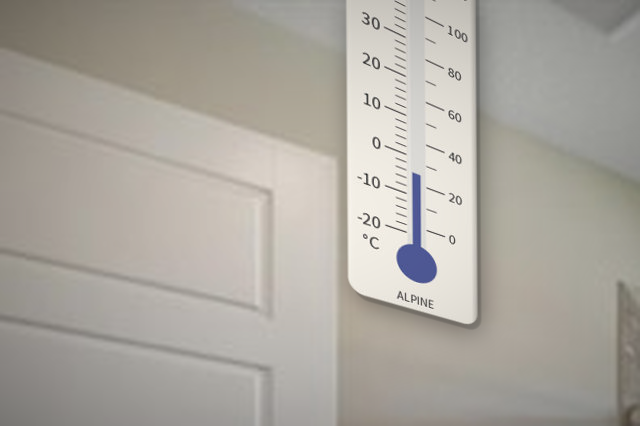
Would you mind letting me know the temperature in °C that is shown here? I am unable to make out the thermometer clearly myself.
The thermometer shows -4 °C
